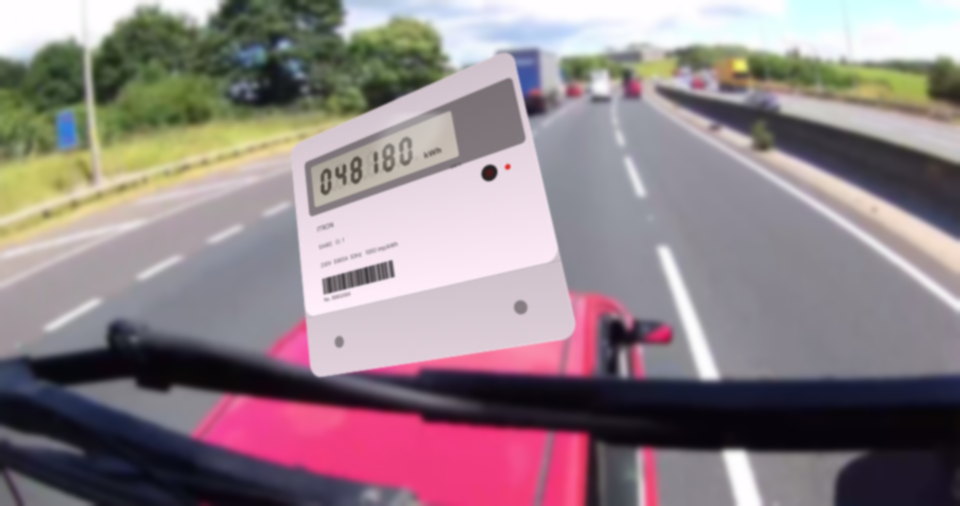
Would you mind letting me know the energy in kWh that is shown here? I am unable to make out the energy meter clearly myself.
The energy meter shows 48180 kWh
